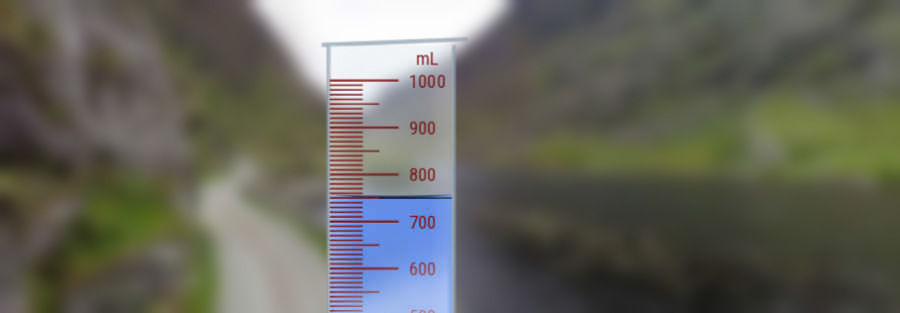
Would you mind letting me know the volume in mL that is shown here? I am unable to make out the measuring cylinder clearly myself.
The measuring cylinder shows 750 mL
